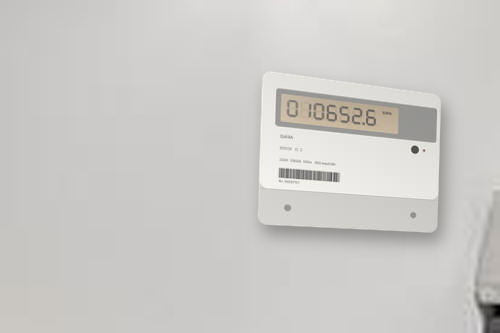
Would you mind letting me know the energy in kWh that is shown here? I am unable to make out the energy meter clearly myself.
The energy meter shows 10652.6 kWh
